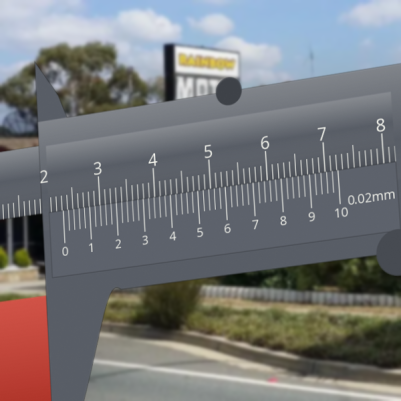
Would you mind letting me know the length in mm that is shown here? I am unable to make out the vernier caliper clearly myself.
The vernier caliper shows 23.2 mm
